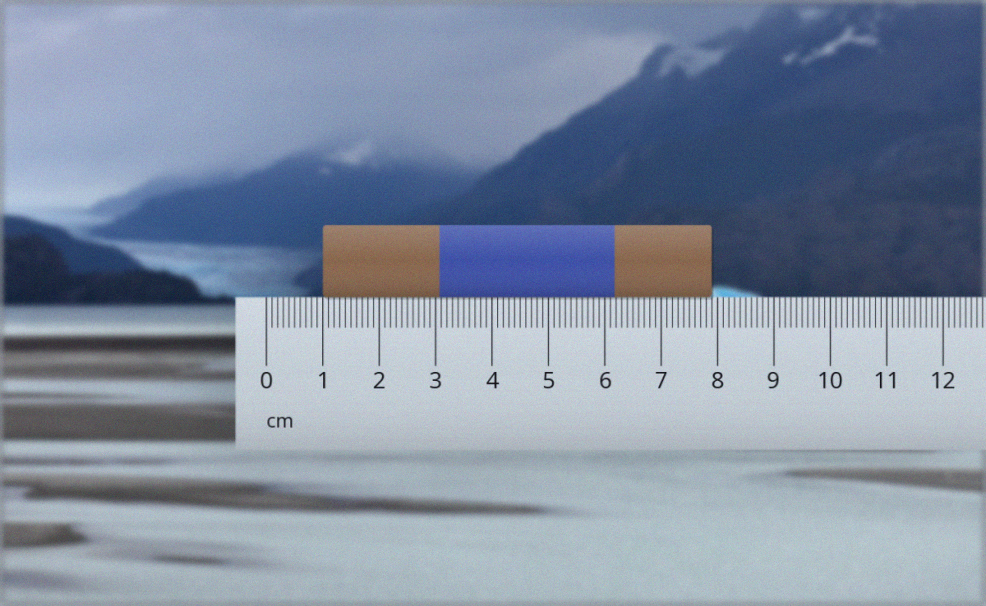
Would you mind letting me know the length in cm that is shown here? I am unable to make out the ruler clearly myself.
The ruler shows 6.9 cm
